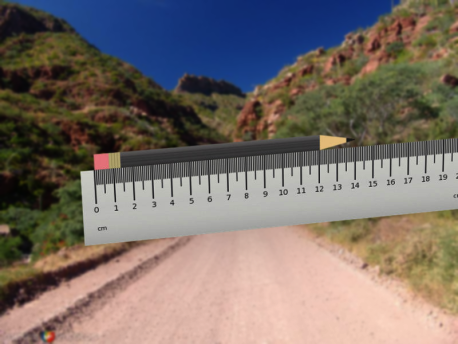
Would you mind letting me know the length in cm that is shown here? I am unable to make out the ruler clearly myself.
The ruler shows 14 cm
